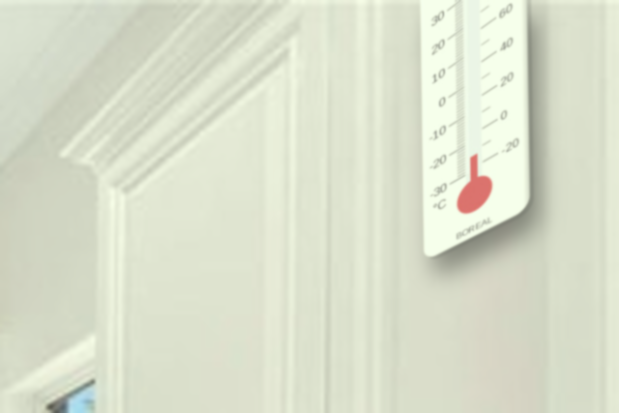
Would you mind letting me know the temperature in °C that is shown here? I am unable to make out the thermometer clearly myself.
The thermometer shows -25 °C
